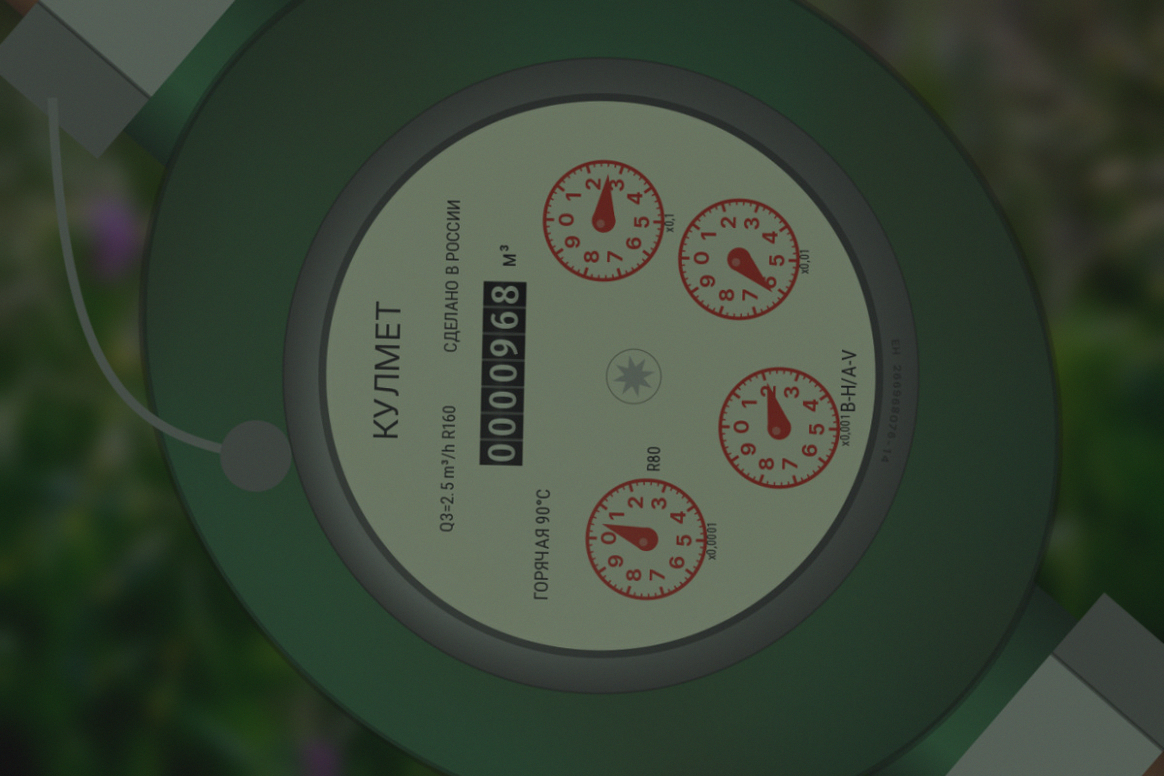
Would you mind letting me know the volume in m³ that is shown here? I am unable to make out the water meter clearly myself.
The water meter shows 968.2620 m³
